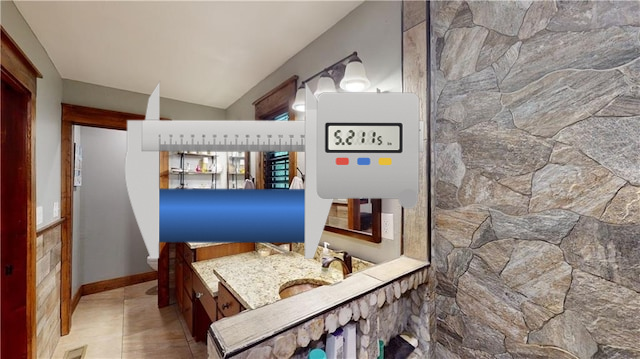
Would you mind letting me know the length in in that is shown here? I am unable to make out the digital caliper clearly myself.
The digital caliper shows 5.2115 in
